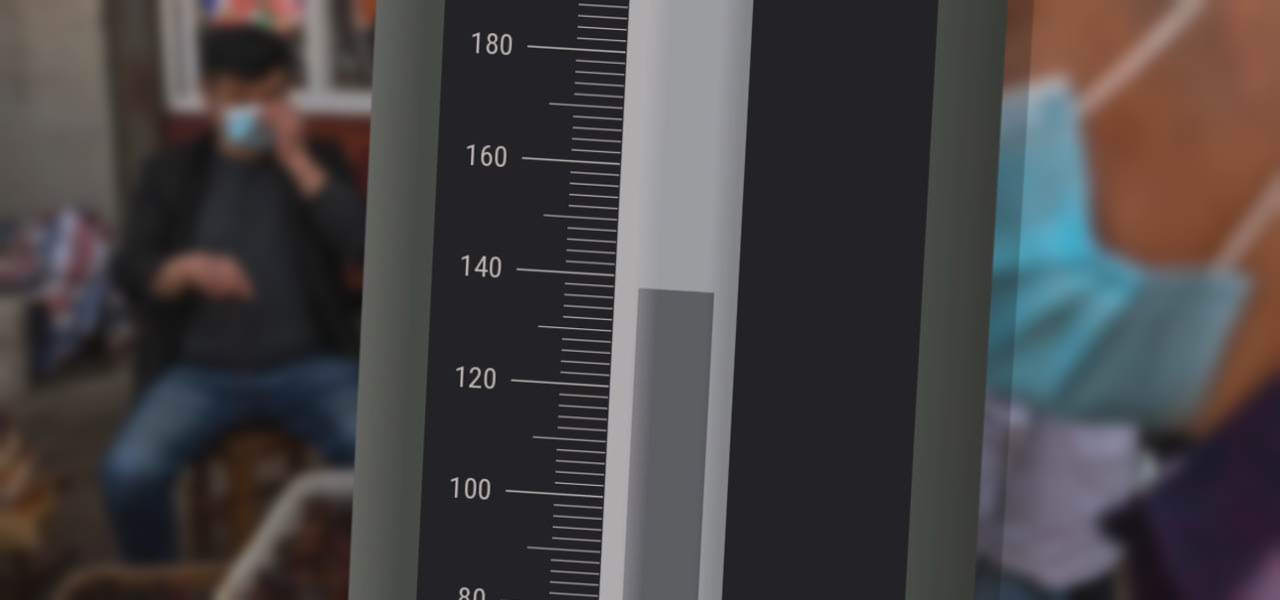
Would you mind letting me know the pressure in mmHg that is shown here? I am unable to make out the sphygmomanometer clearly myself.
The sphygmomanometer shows 138 mmHg
